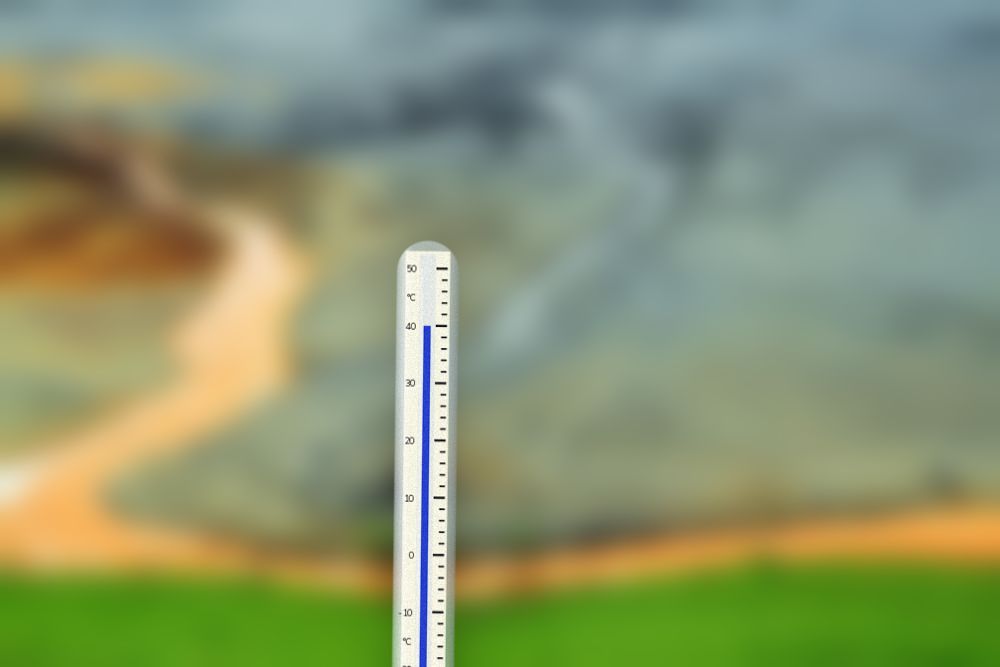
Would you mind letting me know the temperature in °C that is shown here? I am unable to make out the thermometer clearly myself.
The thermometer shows 40 °C
